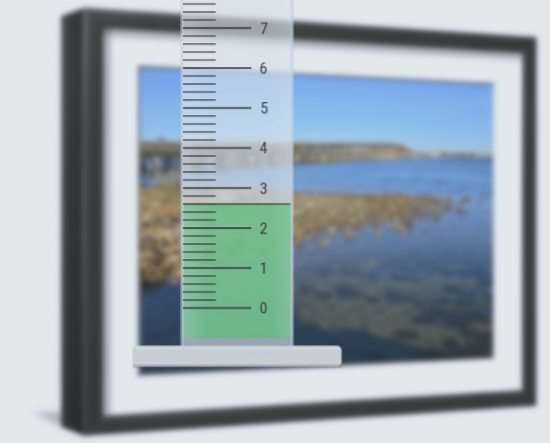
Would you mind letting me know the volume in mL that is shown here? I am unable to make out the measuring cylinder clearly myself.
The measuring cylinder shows 2.6 mL
